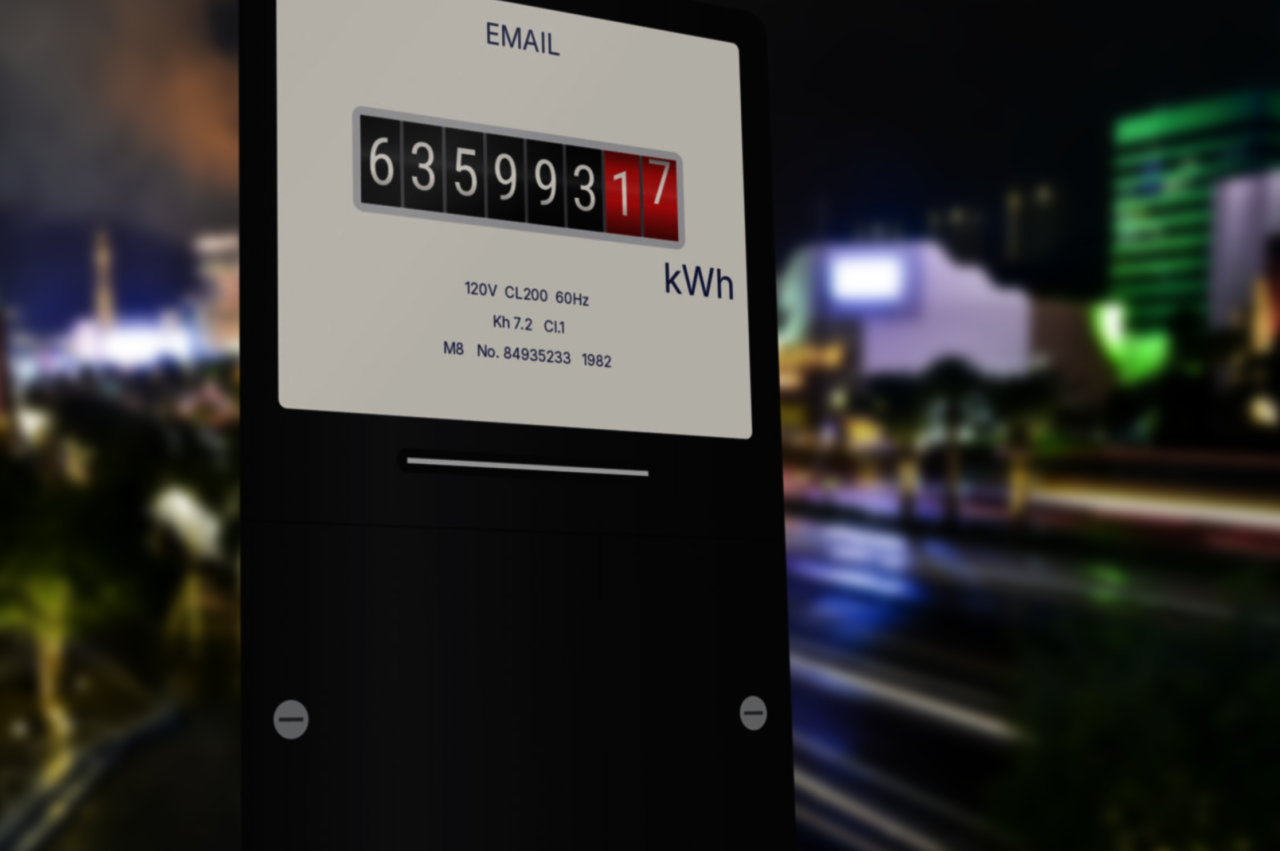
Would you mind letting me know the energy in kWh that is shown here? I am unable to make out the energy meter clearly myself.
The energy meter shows 635993.17 kWh
